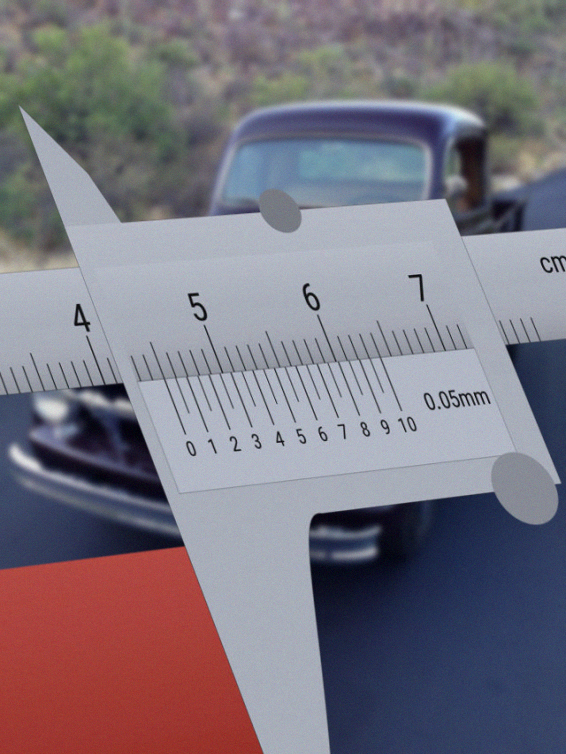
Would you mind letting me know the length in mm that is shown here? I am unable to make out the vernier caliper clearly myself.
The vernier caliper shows 45.0 mm
